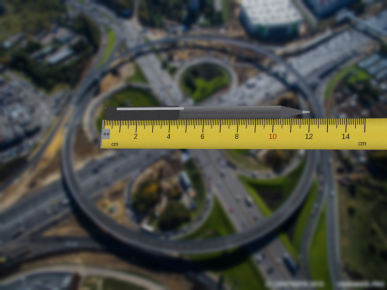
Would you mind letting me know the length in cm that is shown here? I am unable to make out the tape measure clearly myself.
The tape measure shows 12 cm
